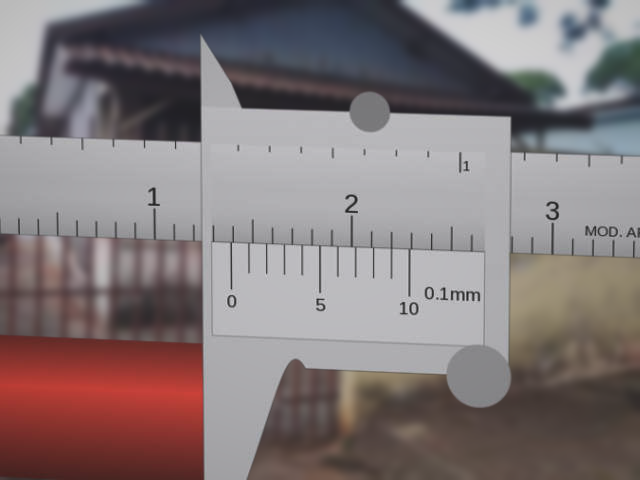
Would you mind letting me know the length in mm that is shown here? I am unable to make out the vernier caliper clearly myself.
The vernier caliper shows 13.9 mm
